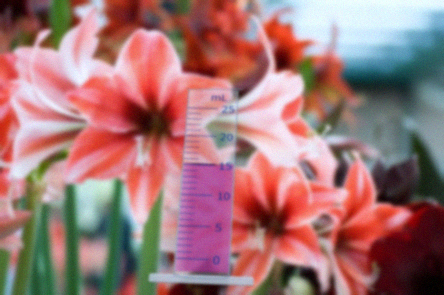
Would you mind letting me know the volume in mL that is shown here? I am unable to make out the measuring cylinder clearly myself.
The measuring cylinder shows 15 mL
